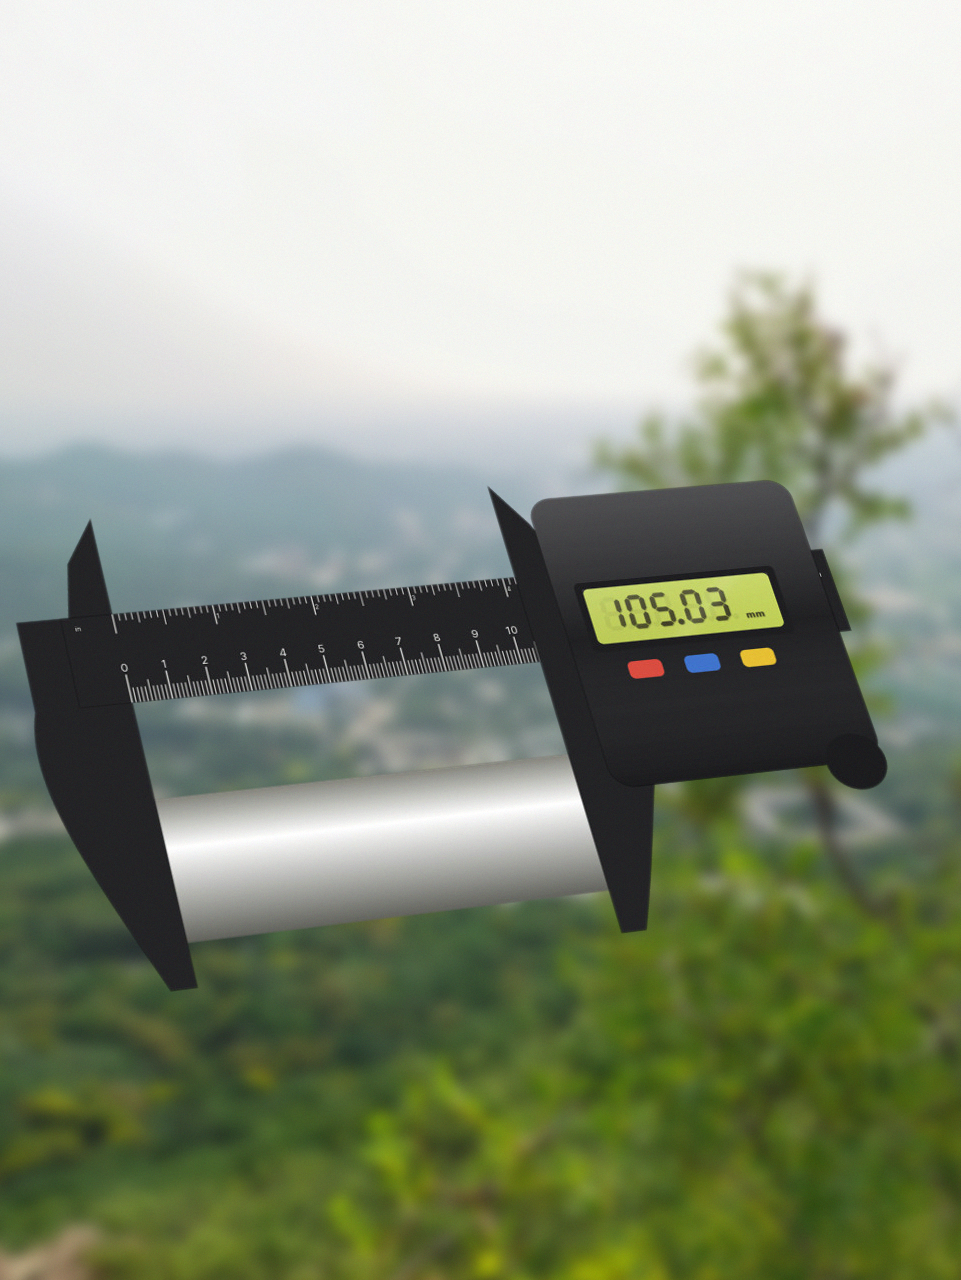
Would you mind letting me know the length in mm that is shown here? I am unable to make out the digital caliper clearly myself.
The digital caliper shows 105.03 mm
